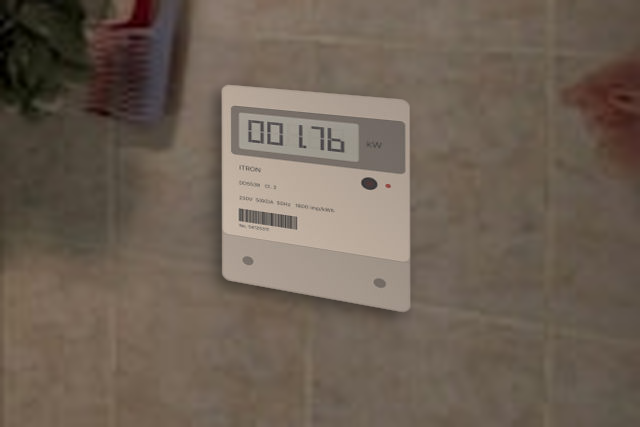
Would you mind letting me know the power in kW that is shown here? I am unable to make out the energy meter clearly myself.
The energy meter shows 1.76 kW
